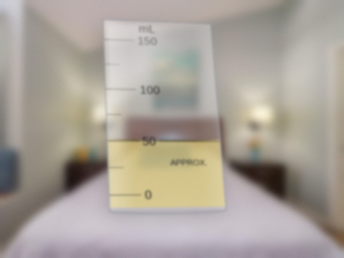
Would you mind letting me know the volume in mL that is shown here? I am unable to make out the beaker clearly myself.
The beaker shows 50 mL
